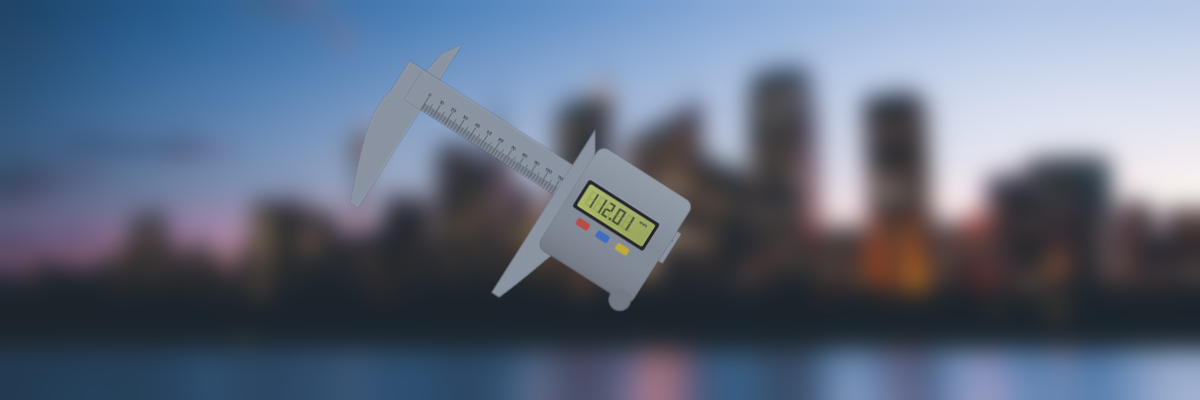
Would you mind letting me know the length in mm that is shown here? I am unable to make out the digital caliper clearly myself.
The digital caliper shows 112.01 mm
